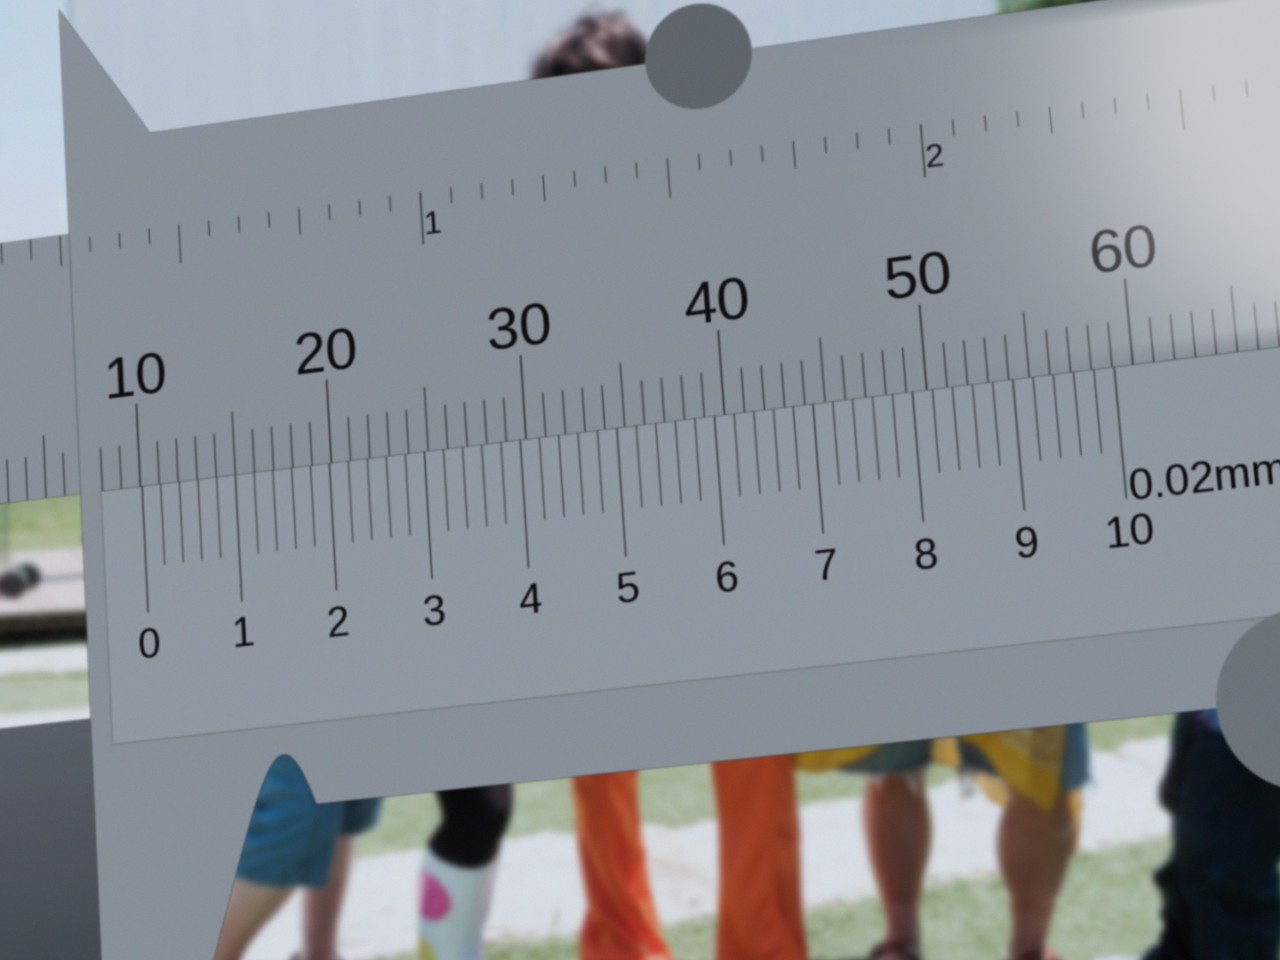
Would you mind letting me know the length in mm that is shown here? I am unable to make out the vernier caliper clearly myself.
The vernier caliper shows 10.1 mm
